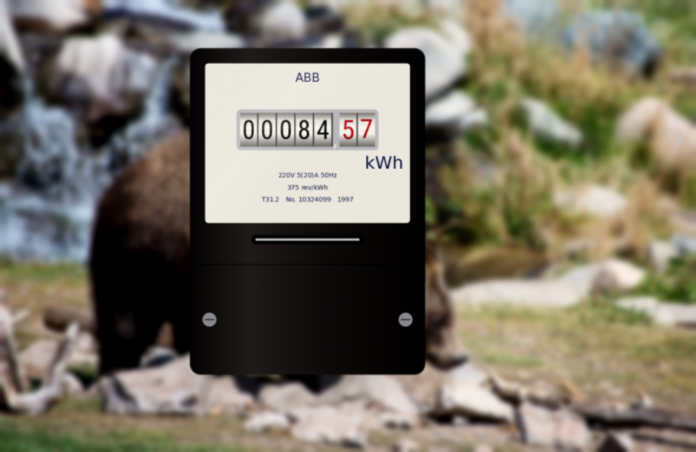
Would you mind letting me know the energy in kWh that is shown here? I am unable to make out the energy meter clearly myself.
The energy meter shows 84.57 kWh
